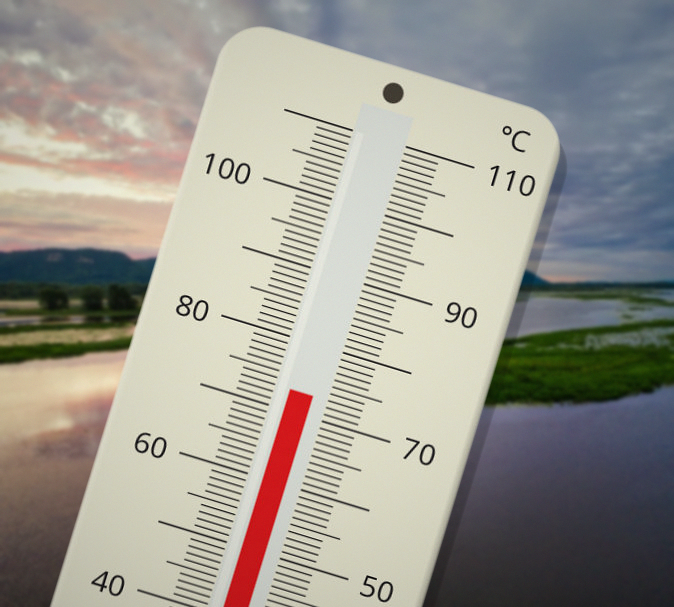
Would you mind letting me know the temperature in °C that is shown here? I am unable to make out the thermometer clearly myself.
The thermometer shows 73 °C
